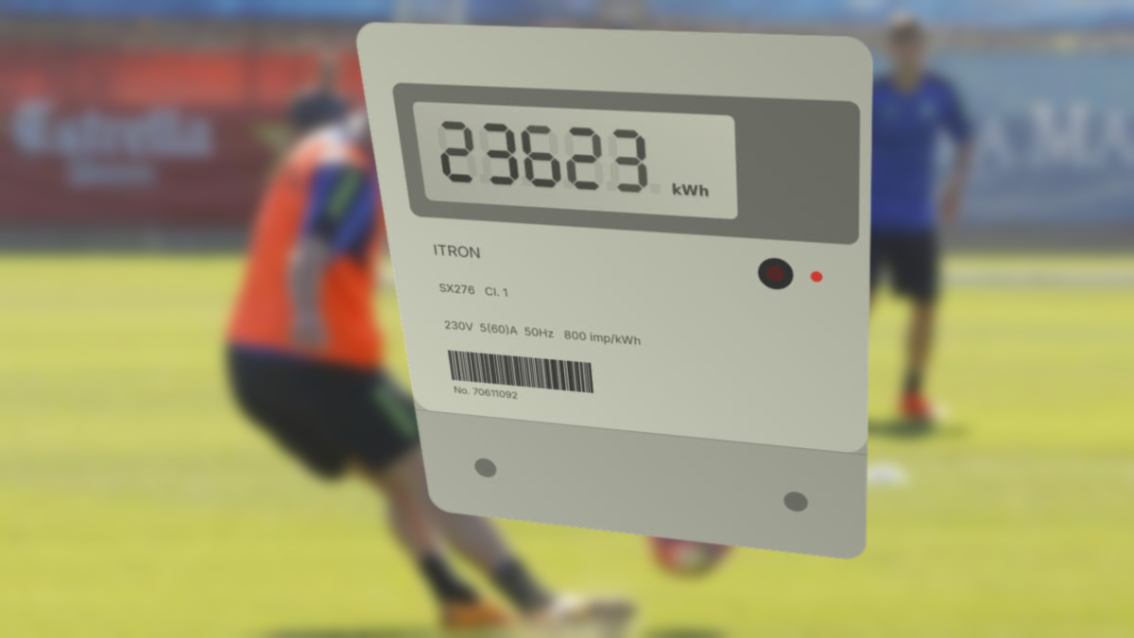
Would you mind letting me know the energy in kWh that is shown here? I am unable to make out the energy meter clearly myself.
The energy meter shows 23623 kWh
